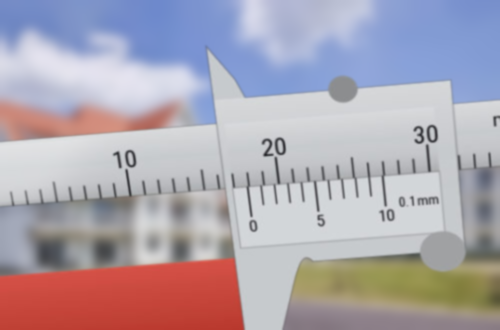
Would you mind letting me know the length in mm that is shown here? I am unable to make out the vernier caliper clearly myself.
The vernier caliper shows 17.9 mm
